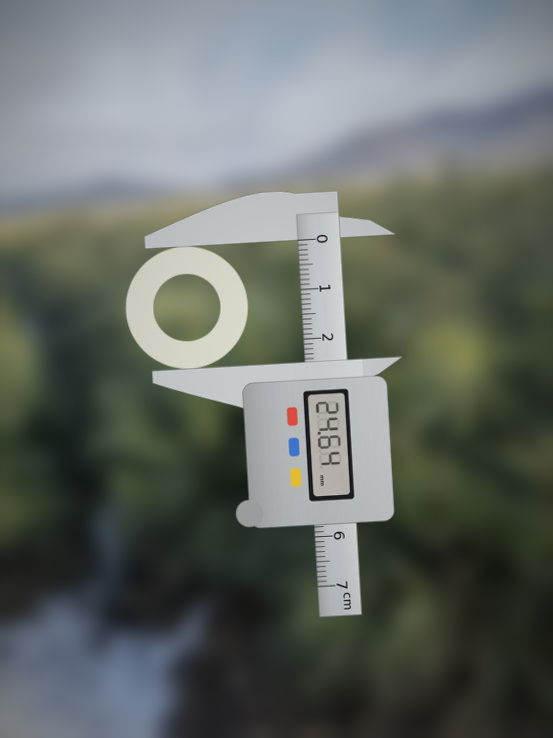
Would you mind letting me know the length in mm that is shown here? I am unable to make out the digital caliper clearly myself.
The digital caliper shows 24.64 mm
